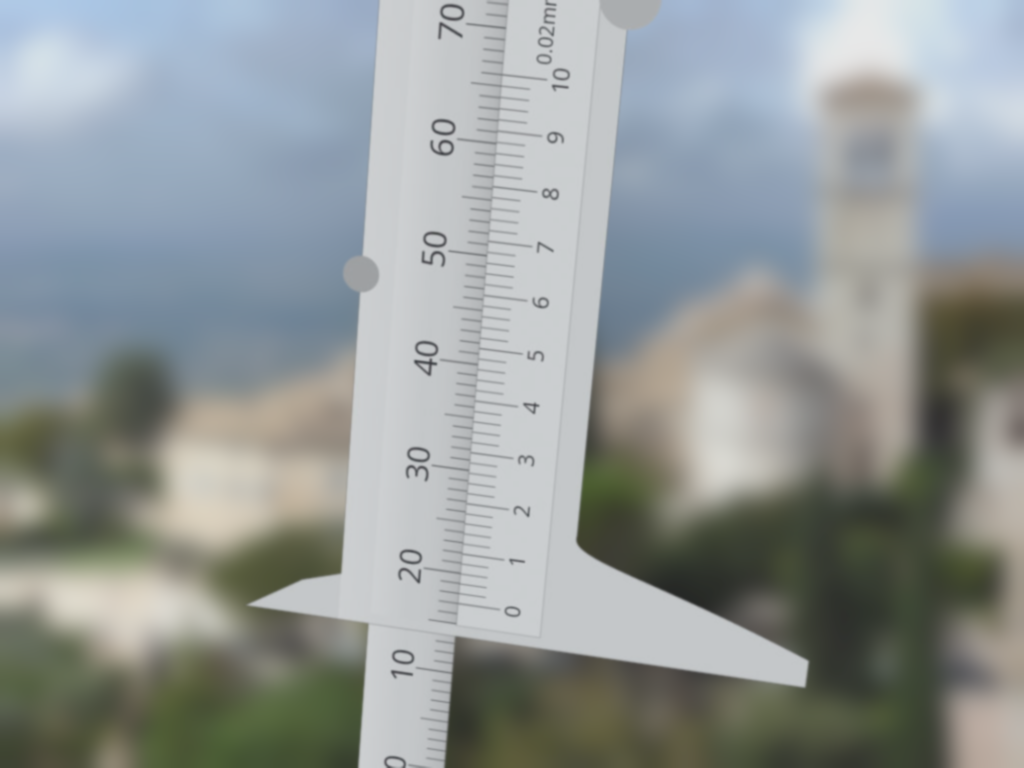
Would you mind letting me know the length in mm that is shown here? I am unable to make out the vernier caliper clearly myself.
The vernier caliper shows 17.0 mm
